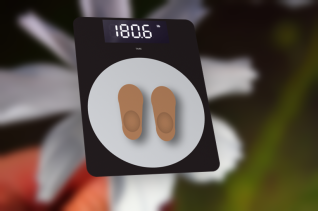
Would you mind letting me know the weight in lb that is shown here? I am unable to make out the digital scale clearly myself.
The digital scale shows 180.6 lb
